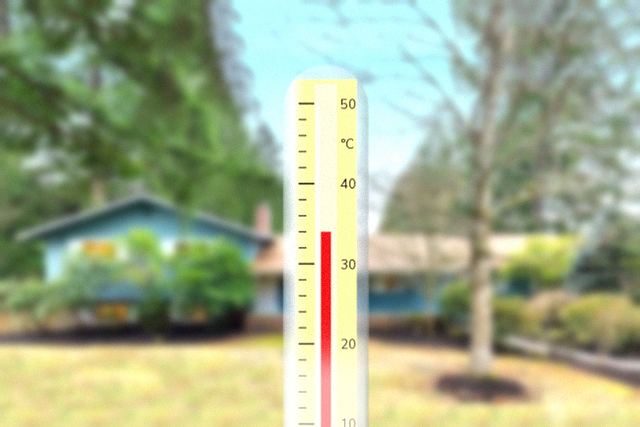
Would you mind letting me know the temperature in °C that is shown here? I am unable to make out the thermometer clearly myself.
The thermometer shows 34 °C
